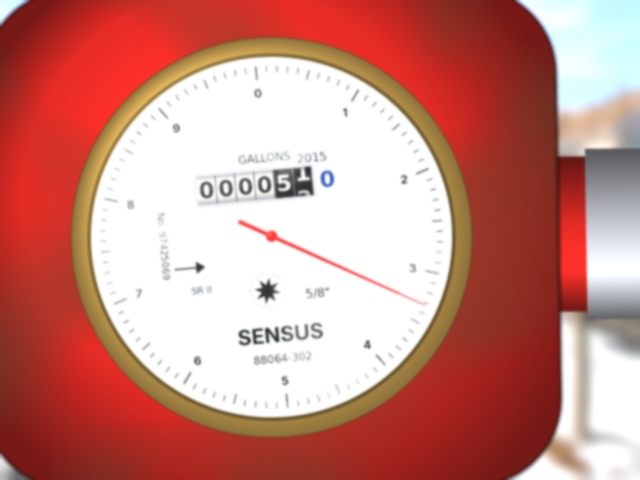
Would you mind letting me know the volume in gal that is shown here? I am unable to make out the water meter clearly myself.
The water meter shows 513.3 gal
